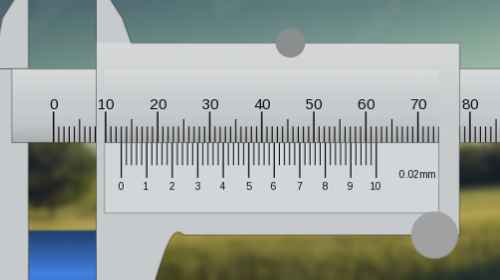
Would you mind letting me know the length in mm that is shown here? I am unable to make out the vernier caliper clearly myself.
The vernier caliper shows 13.0 mm
